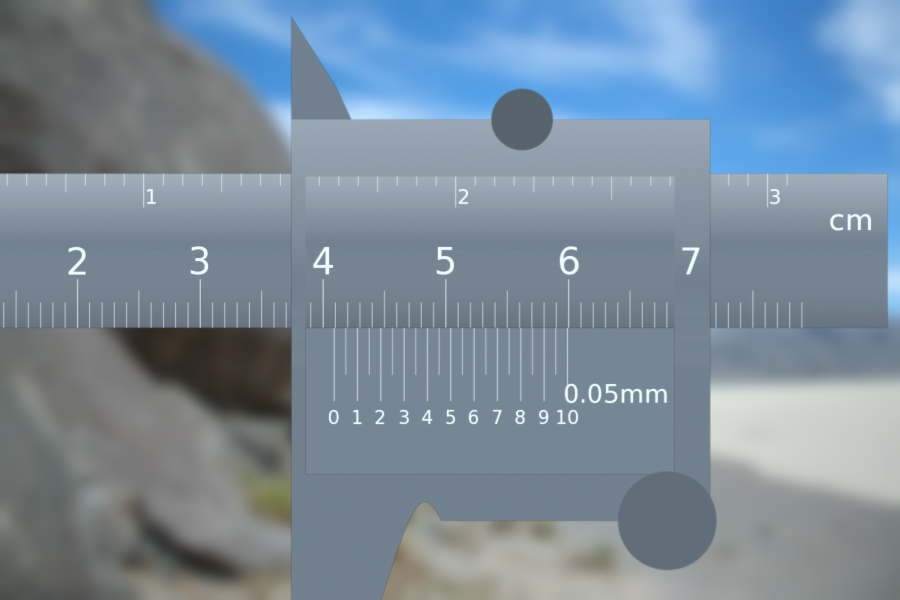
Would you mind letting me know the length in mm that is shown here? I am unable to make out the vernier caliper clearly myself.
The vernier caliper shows 40.9 mm
